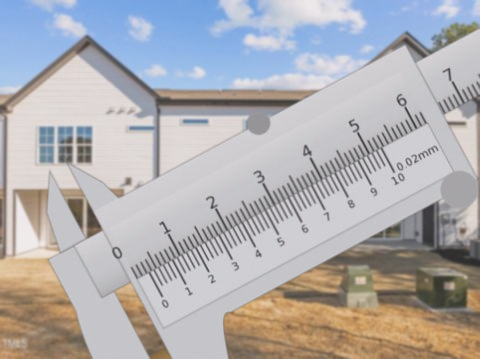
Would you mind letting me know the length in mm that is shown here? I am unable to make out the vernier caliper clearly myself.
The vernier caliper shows 3.5 mm
